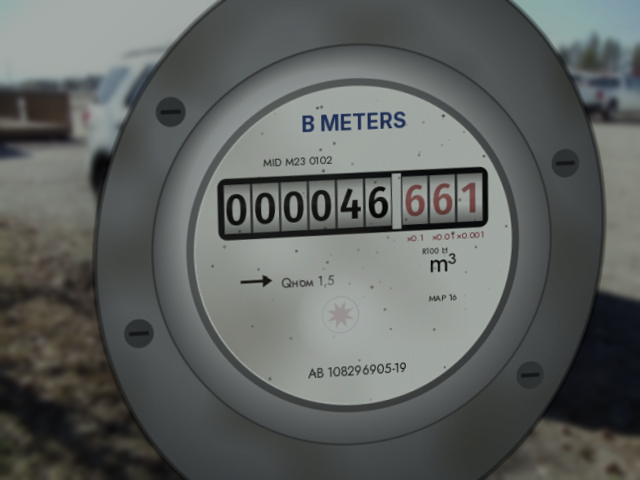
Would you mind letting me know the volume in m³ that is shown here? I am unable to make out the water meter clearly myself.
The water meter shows 46.661 m³
